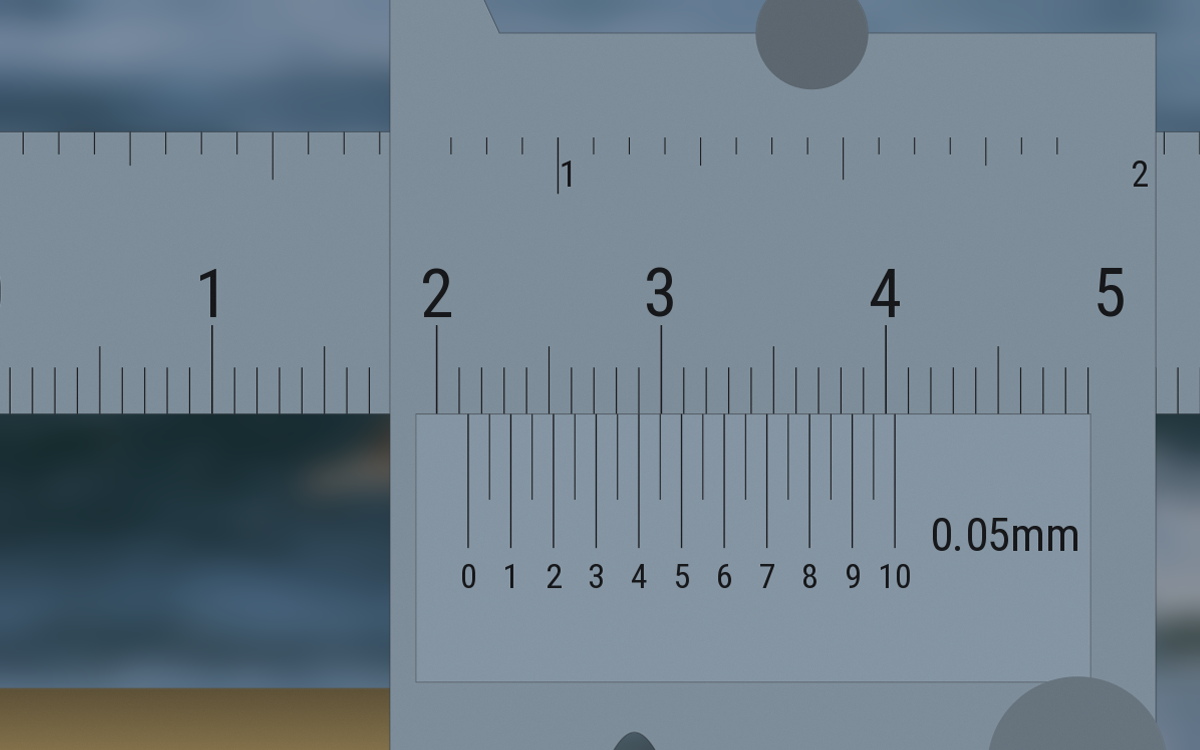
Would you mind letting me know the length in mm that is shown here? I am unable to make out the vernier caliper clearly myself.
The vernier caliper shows 21.4 mm
